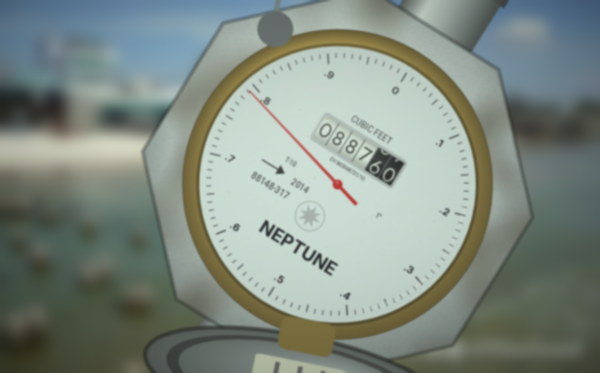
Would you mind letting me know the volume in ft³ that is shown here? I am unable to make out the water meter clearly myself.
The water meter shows 88759.79 ft³
